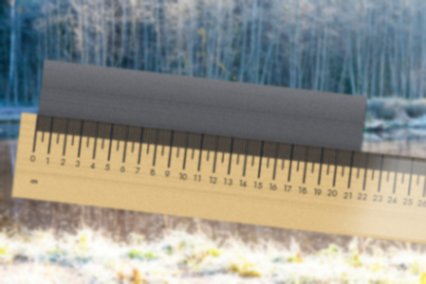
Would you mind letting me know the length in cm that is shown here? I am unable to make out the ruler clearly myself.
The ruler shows 21.5 cm
